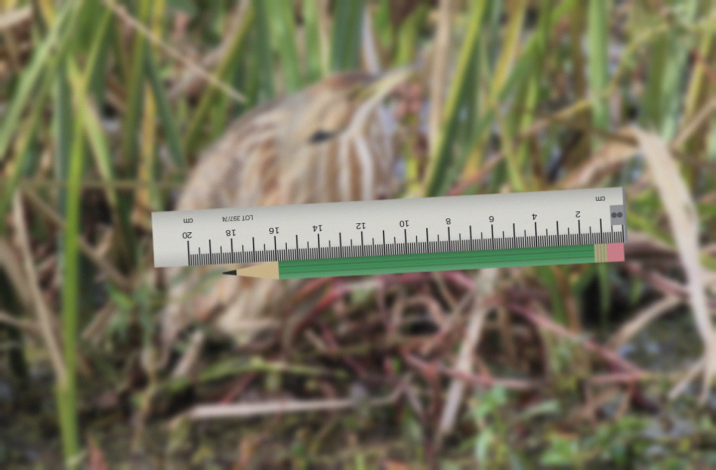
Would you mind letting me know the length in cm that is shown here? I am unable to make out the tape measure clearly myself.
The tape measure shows 18.5 cm
